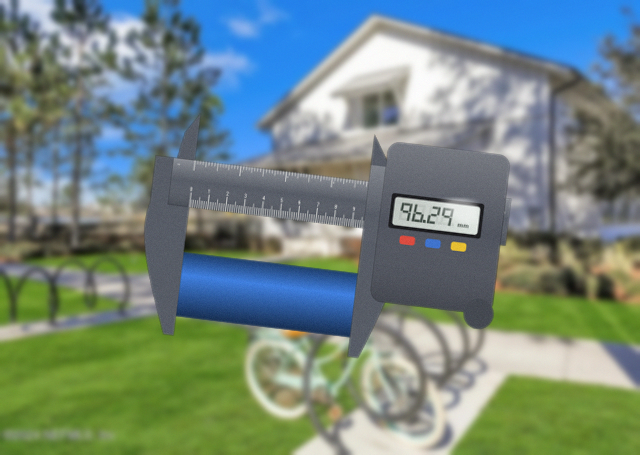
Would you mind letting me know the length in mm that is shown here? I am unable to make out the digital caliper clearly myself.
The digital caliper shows 96.29 mm
